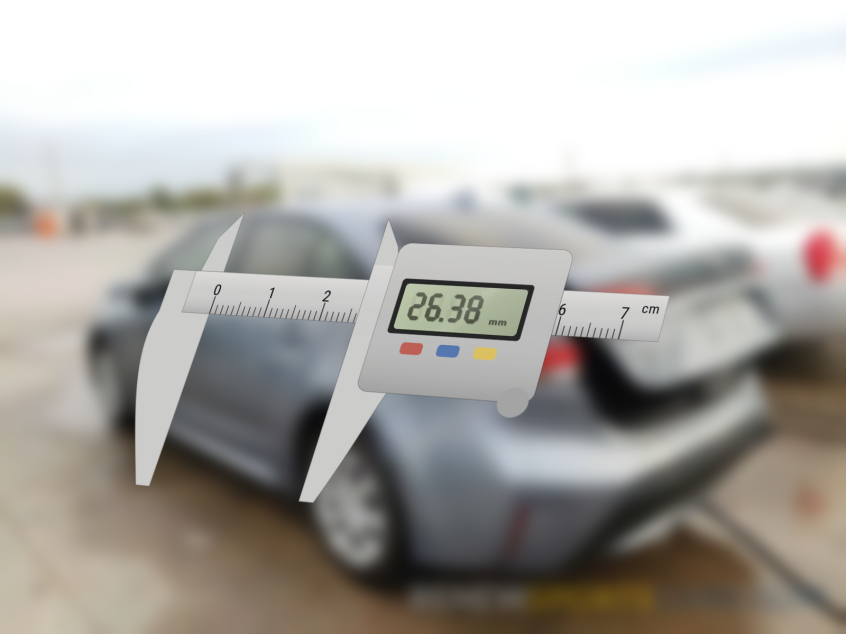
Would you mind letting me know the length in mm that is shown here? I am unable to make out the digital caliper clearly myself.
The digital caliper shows 26.38 mm
